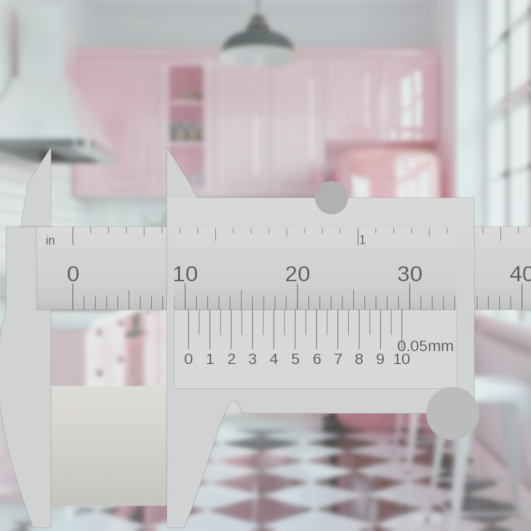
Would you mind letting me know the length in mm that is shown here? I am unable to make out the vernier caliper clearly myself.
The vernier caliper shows 10.3 mm
